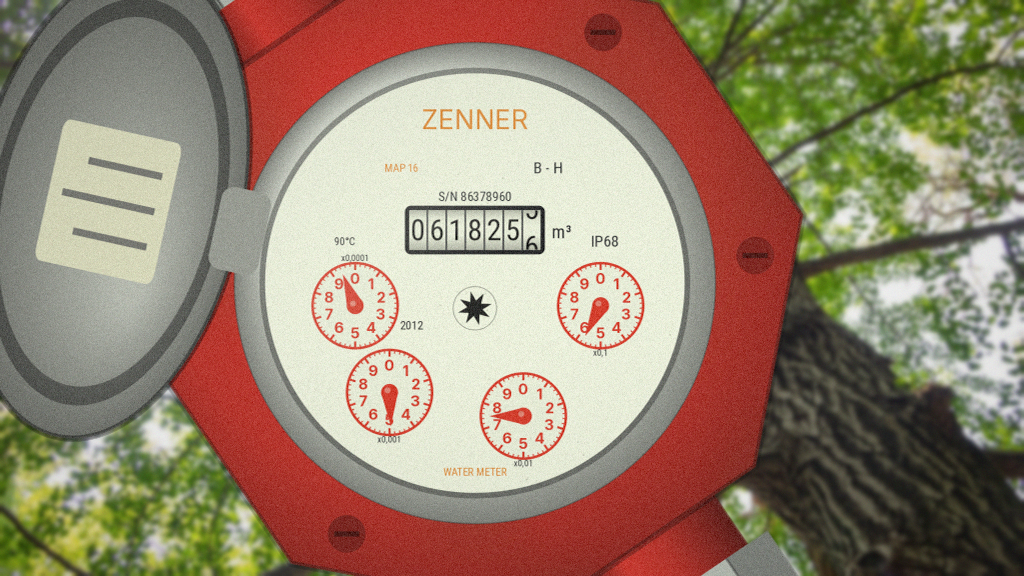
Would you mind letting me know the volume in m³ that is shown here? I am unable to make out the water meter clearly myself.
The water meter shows 618255.5749 m³
